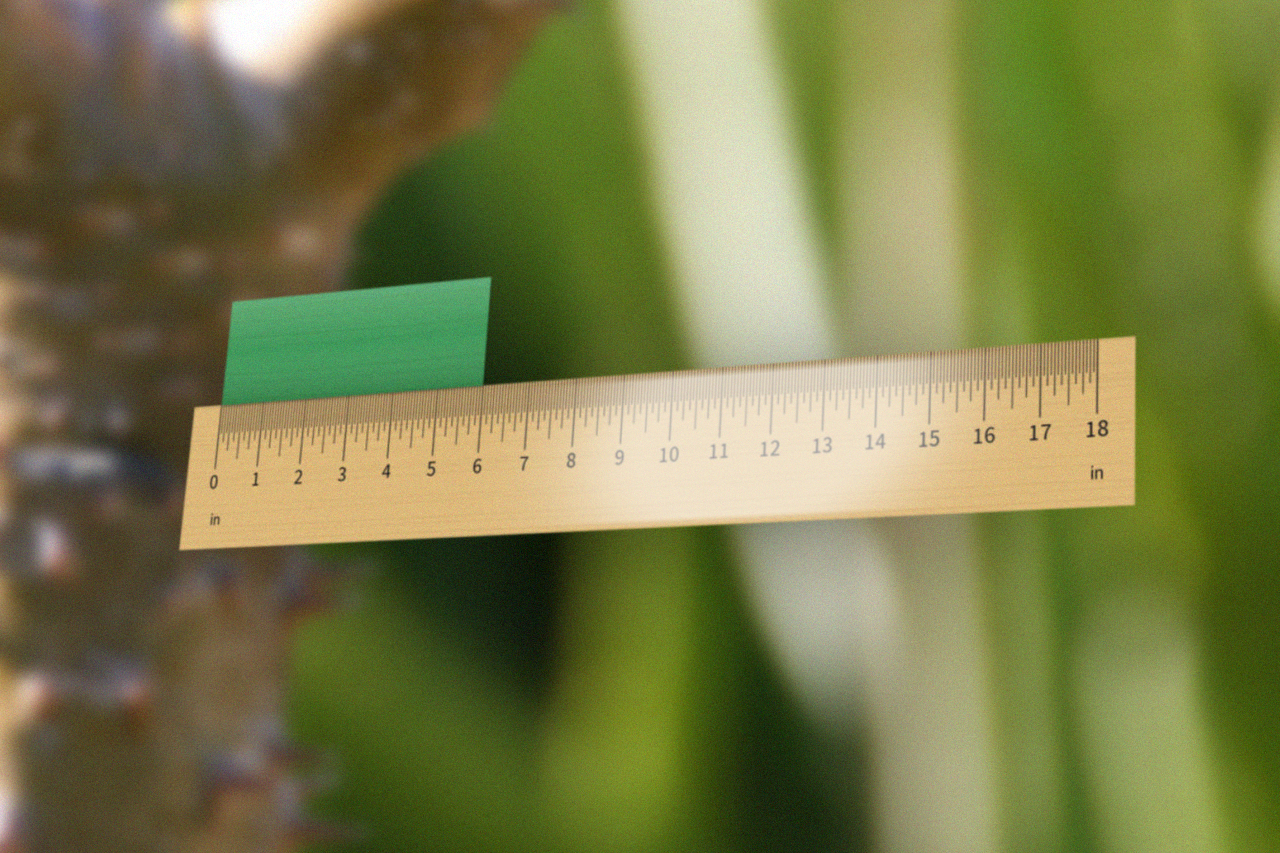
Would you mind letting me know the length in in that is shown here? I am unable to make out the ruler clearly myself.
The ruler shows 6 in
